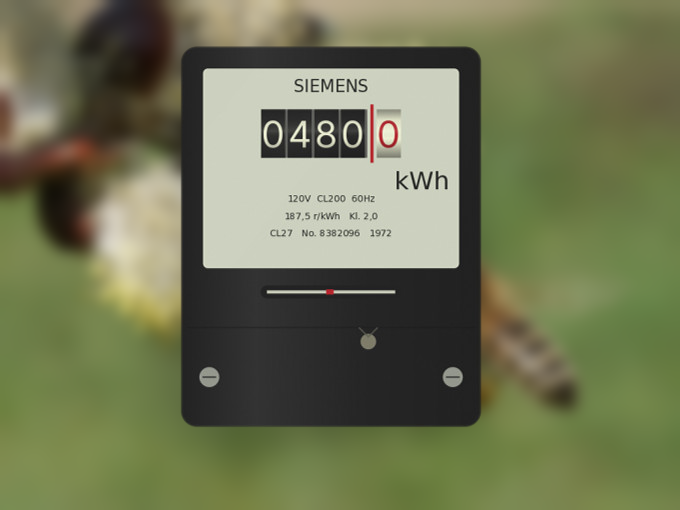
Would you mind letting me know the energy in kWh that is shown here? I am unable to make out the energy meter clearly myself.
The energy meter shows 480.0 kWh
